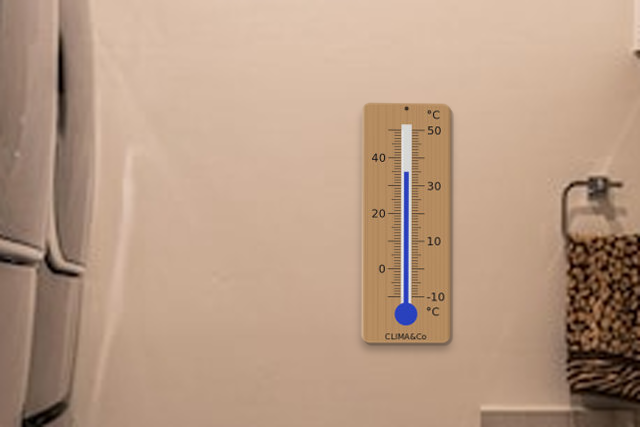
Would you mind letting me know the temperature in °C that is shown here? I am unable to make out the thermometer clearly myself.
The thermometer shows 35 °C
